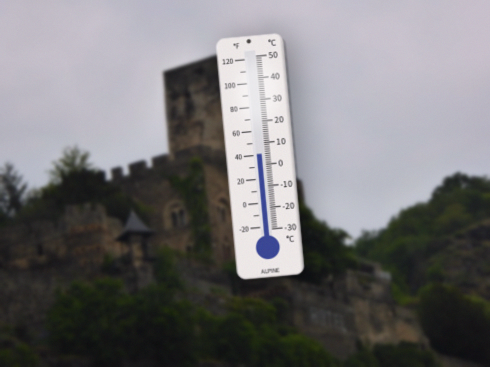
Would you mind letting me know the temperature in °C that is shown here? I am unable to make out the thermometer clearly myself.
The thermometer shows 5 °C
